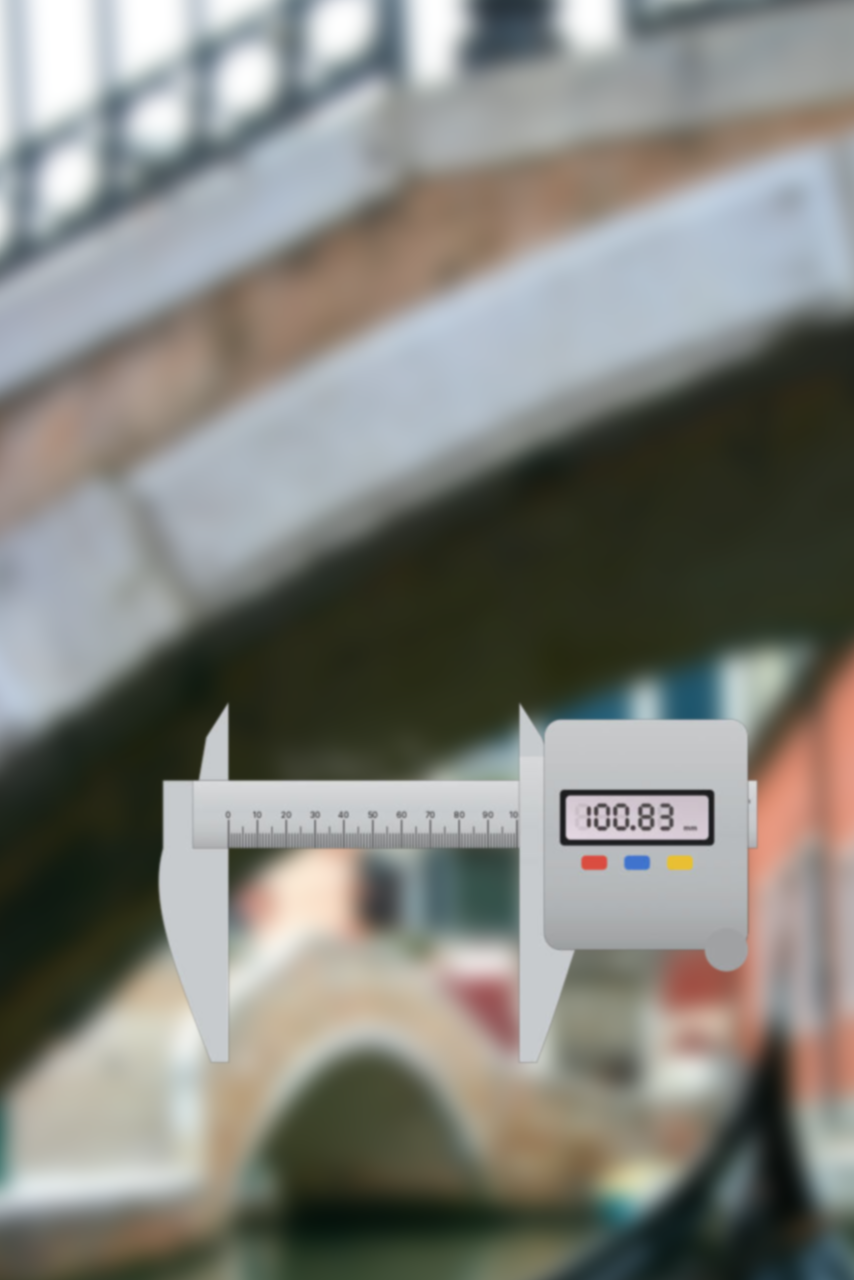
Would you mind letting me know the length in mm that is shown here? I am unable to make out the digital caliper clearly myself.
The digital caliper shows 100.83 mm
